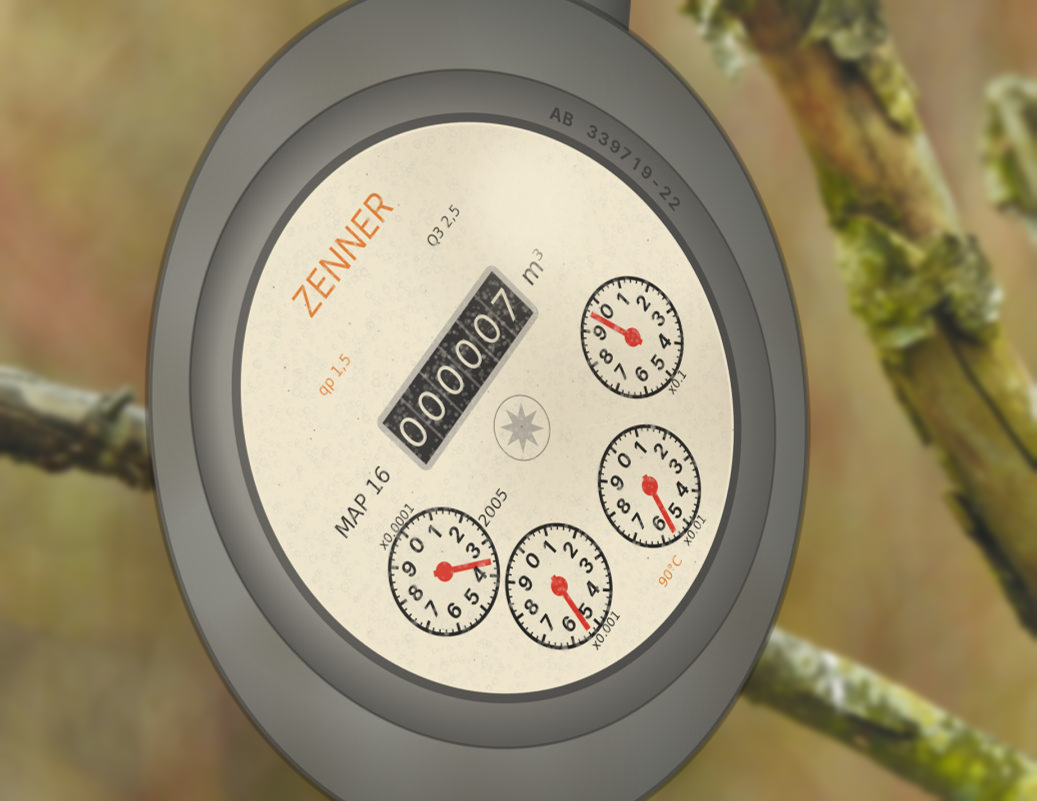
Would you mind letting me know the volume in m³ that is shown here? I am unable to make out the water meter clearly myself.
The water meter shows 6.9553 m³
